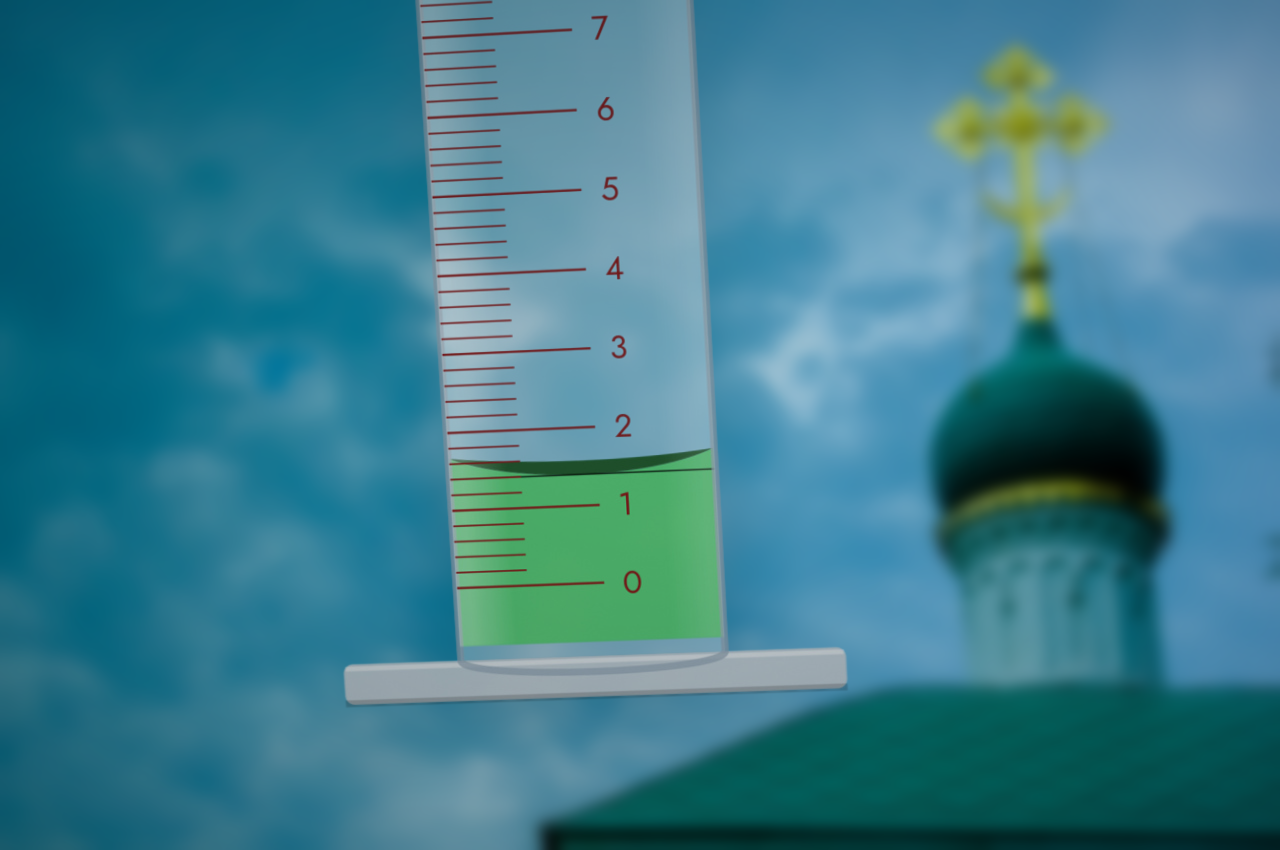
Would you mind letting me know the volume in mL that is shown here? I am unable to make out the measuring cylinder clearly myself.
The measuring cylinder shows 1.4 mL
